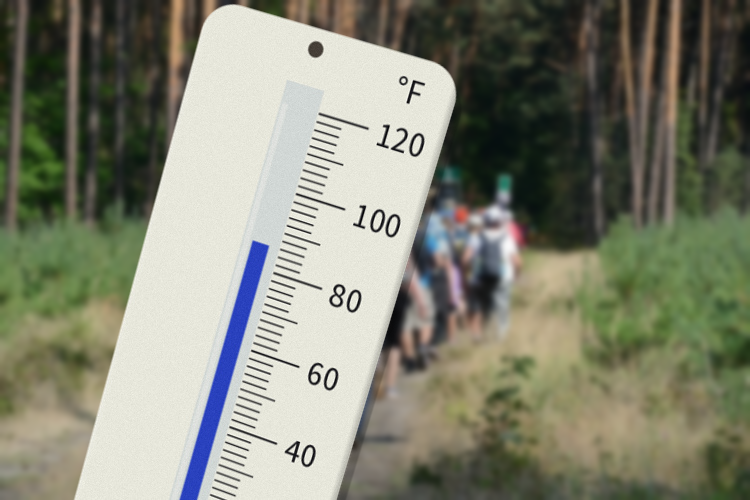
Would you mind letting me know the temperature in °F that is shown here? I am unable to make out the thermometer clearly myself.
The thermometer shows 86 °F
